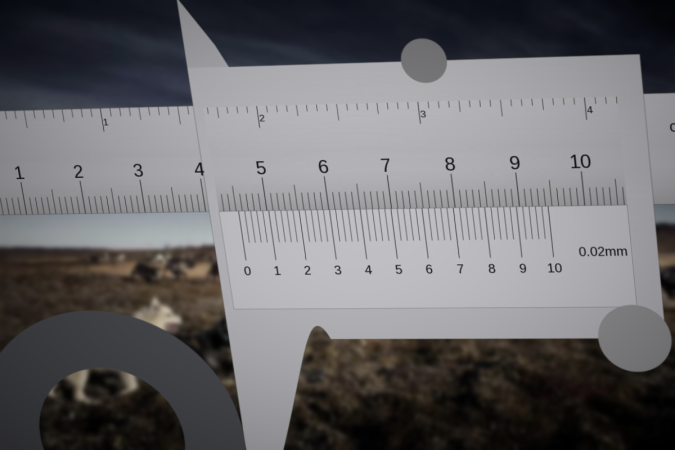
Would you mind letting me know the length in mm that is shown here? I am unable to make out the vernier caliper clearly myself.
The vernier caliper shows 45.4 mm
